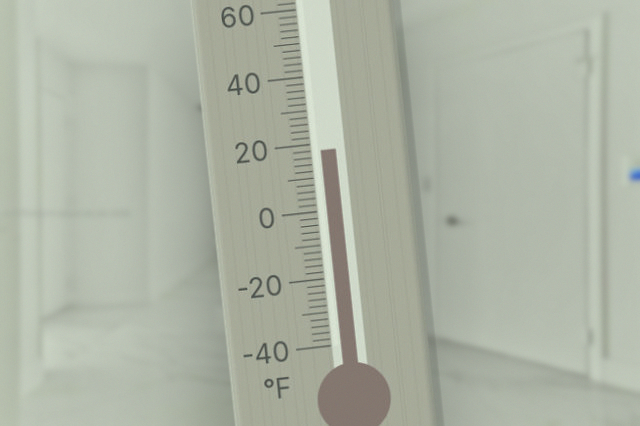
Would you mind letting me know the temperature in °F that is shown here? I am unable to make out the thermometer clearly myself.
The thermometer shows 18 °F
